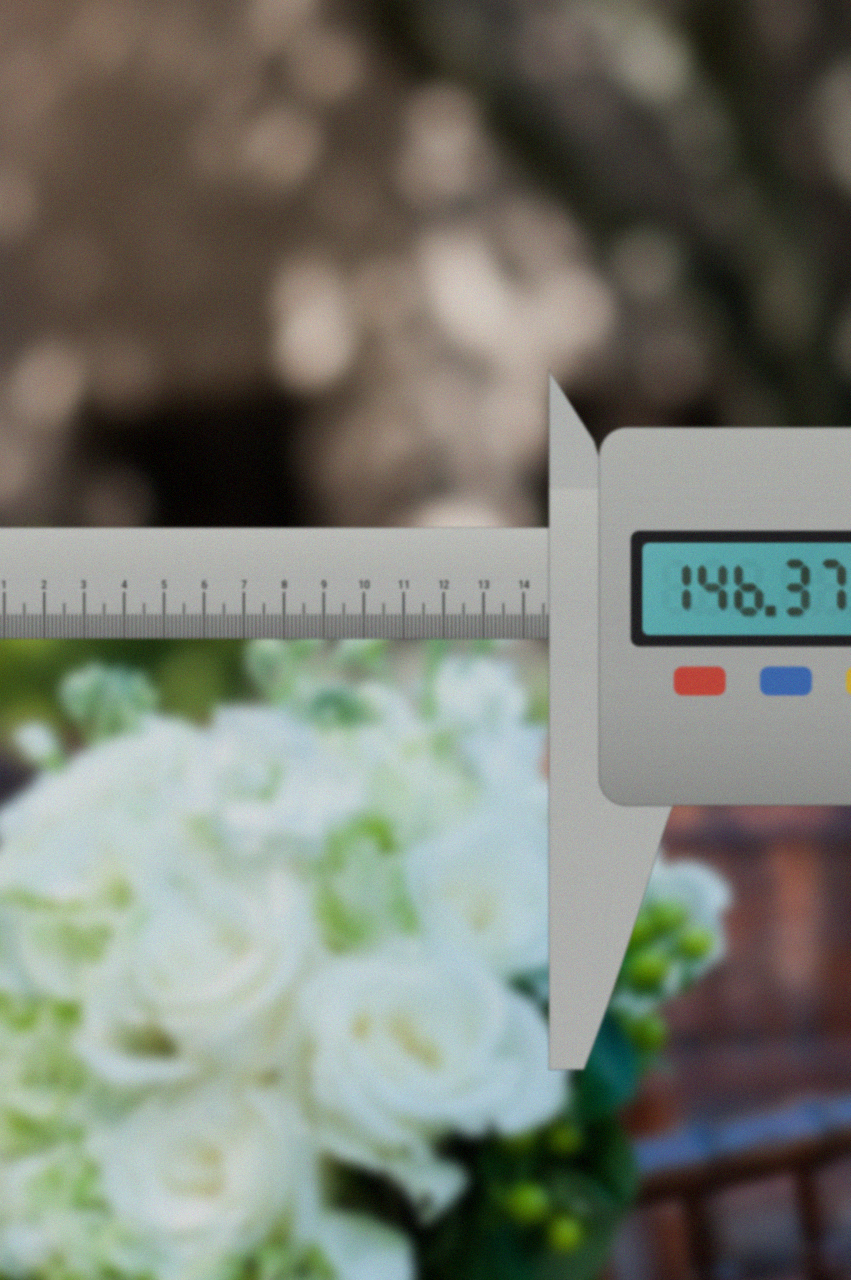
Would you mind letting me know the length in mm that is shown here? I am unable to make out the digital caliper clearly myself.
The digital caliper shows 146.37 mm
